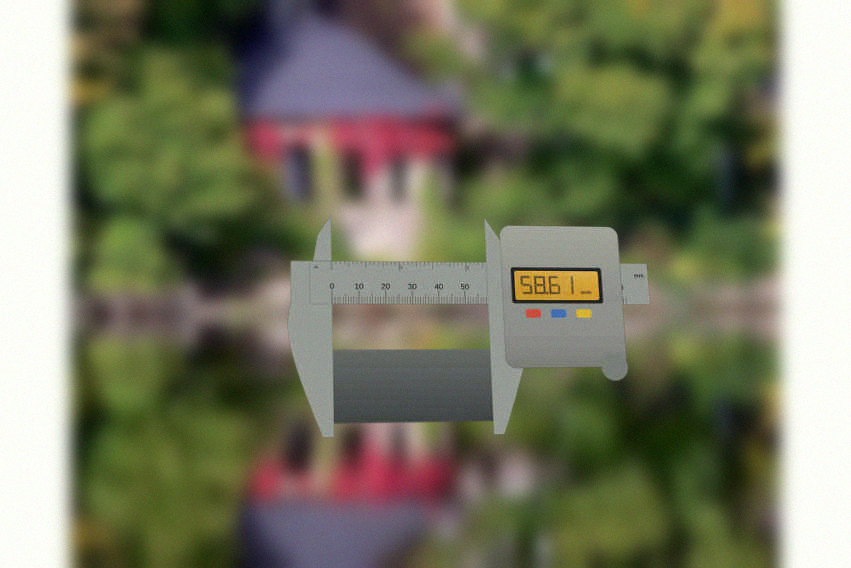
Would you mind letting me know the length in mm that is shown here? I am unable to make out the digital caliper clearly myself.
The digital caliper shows 58.61 mm
